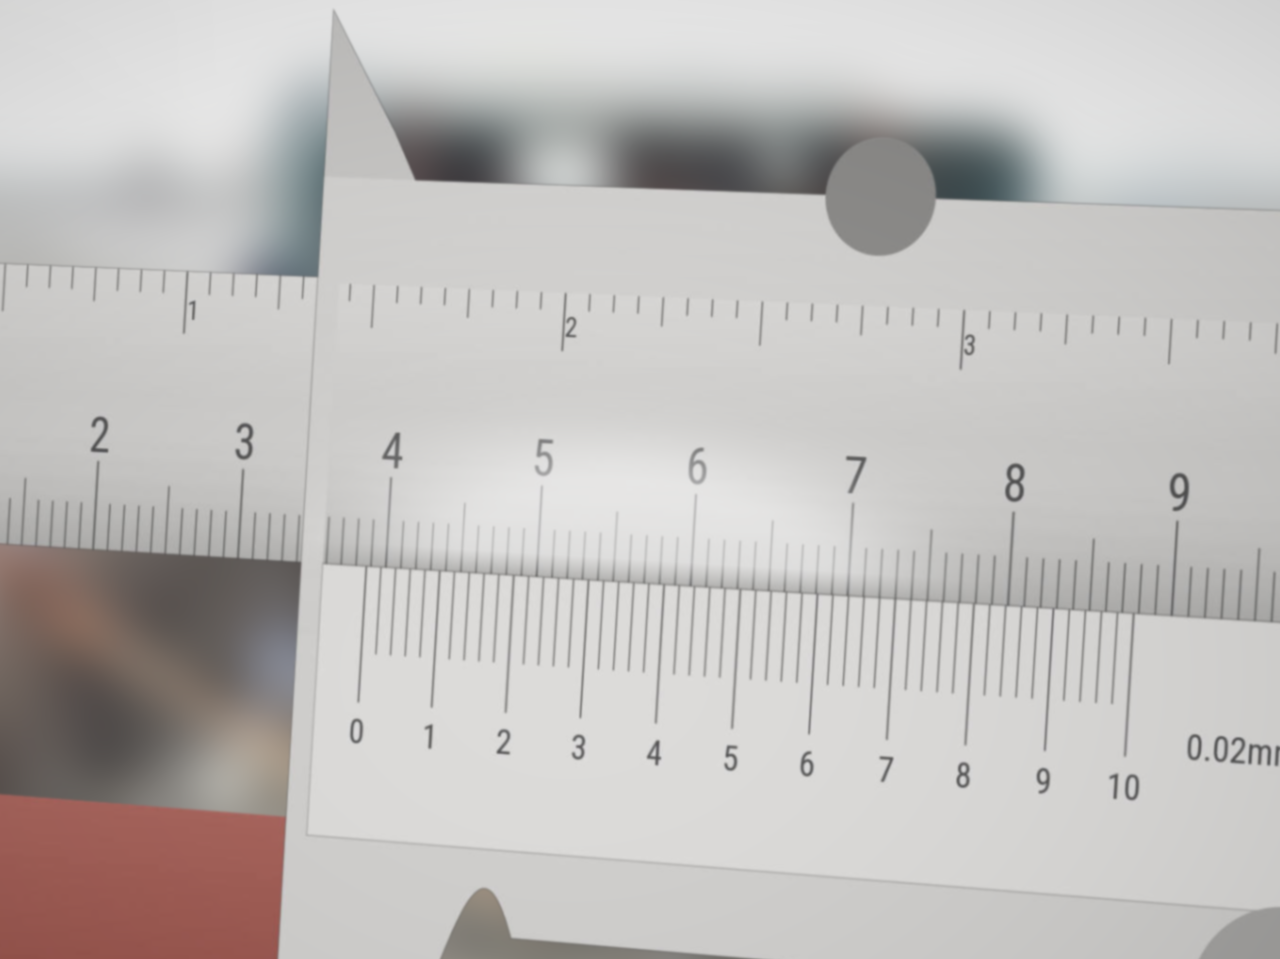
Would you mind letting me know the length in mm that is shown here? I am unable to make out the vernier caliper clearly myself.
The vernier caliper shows 38.7 mm
